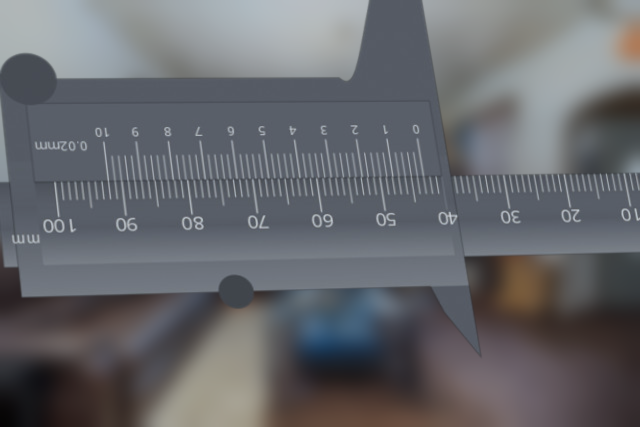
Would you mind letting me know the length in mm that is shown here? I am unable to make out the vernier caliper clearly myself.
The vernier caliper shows 43.0 mm
